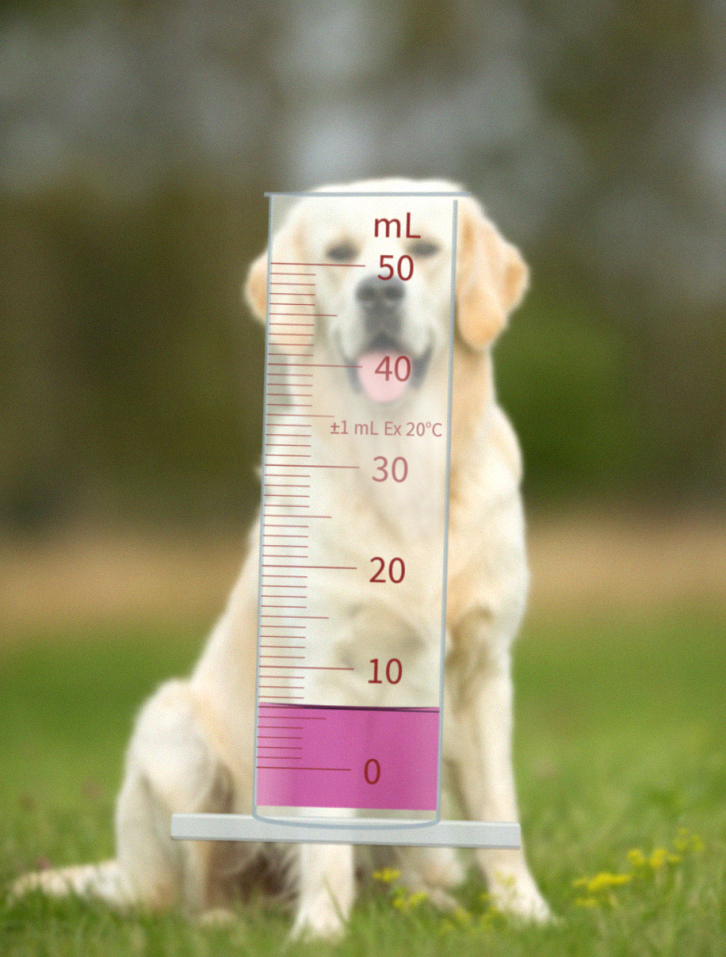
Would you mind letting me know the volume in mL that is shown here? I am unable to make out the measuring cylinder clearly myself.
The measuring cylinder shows 6 mL
